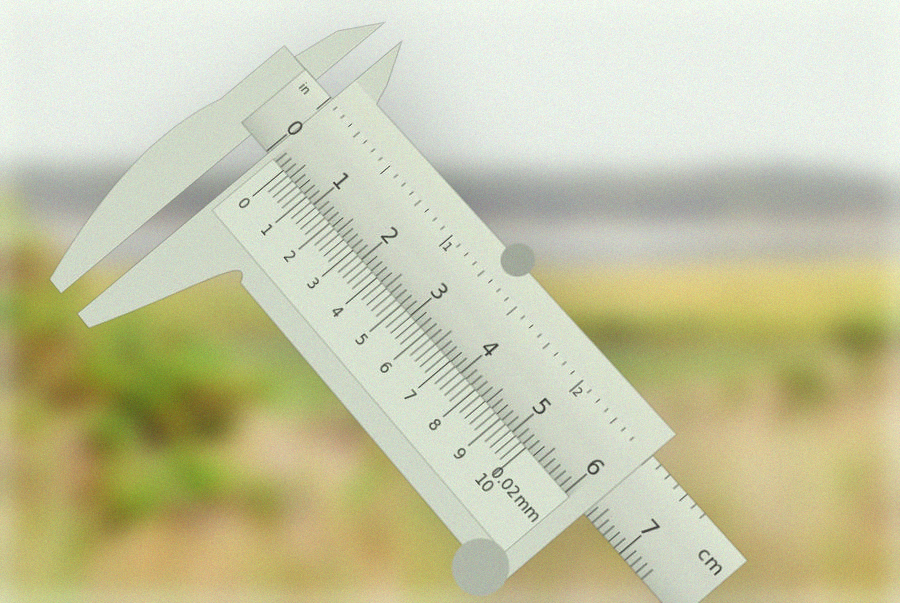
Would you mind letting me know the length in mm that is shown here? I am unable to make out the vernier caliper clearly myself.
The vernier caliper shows 3.6 mm
